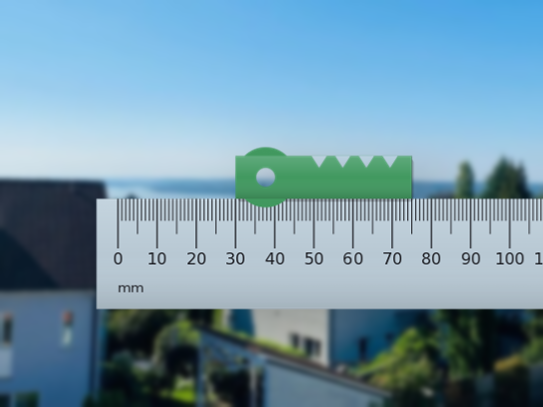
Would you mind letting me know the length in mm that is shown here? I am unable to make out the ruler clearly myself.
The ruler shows 45 mm
